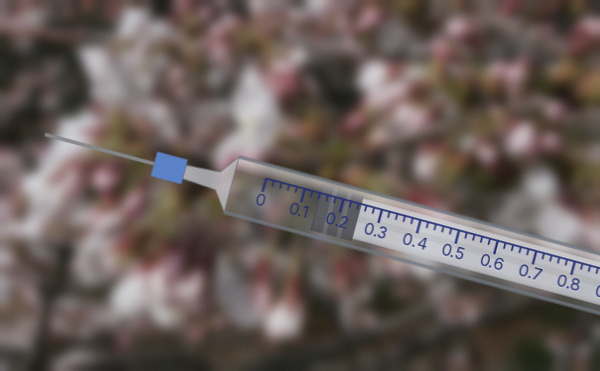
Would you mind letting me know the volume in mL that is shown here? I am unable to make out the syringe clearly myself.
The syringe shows 0.14 mL
